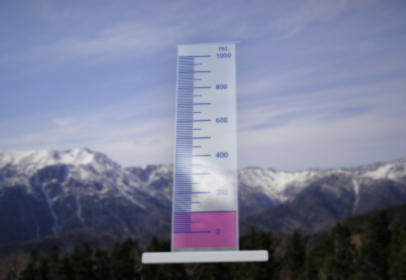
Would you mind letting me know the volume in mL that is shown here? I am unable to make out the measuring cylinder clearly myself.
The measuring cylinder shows 100 mL
